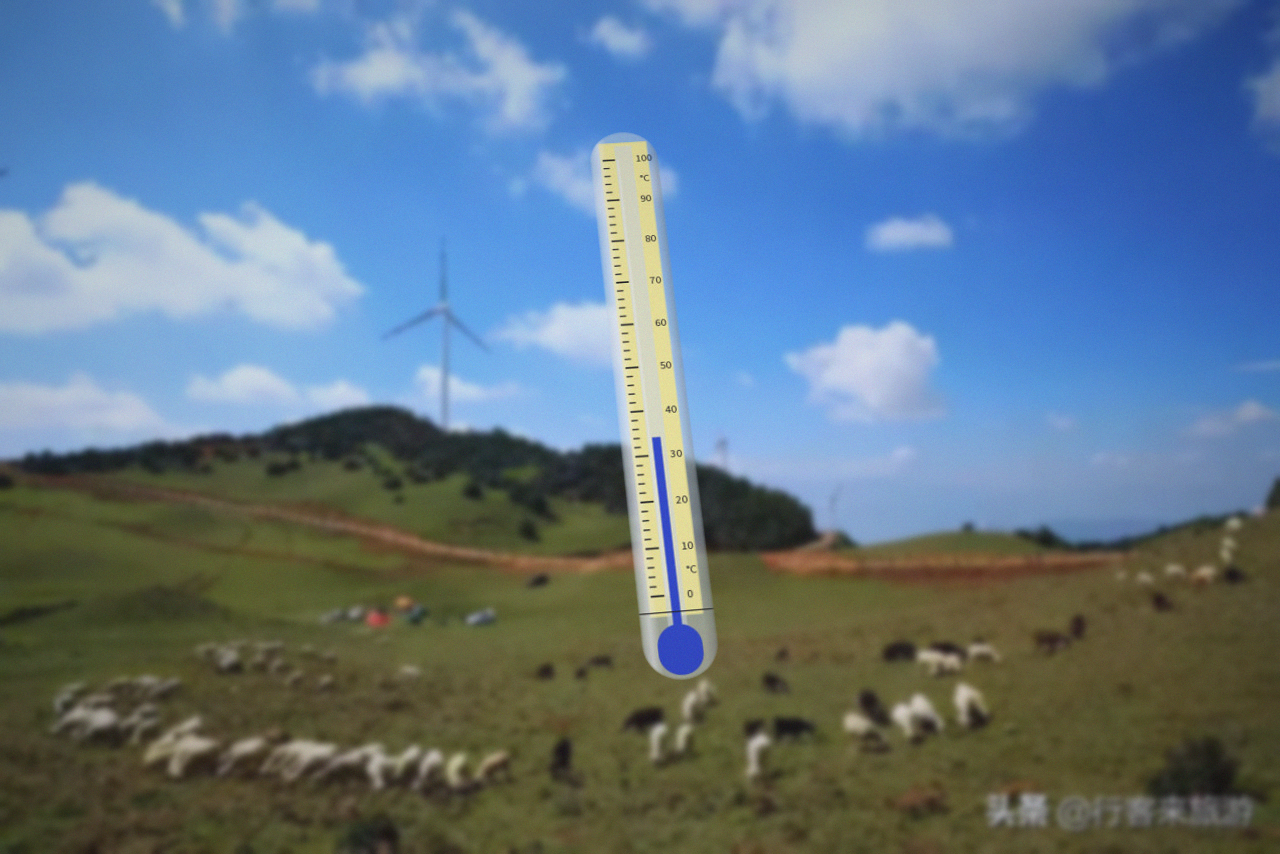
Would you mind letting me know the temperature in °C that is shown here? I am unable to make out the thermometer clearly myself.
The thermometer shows 34 °C
